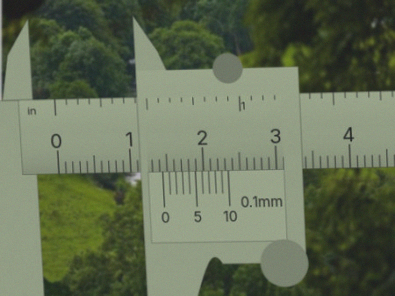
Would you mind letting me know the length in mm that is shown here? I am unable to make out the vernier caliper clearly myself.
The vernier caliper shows 14.4 mm
